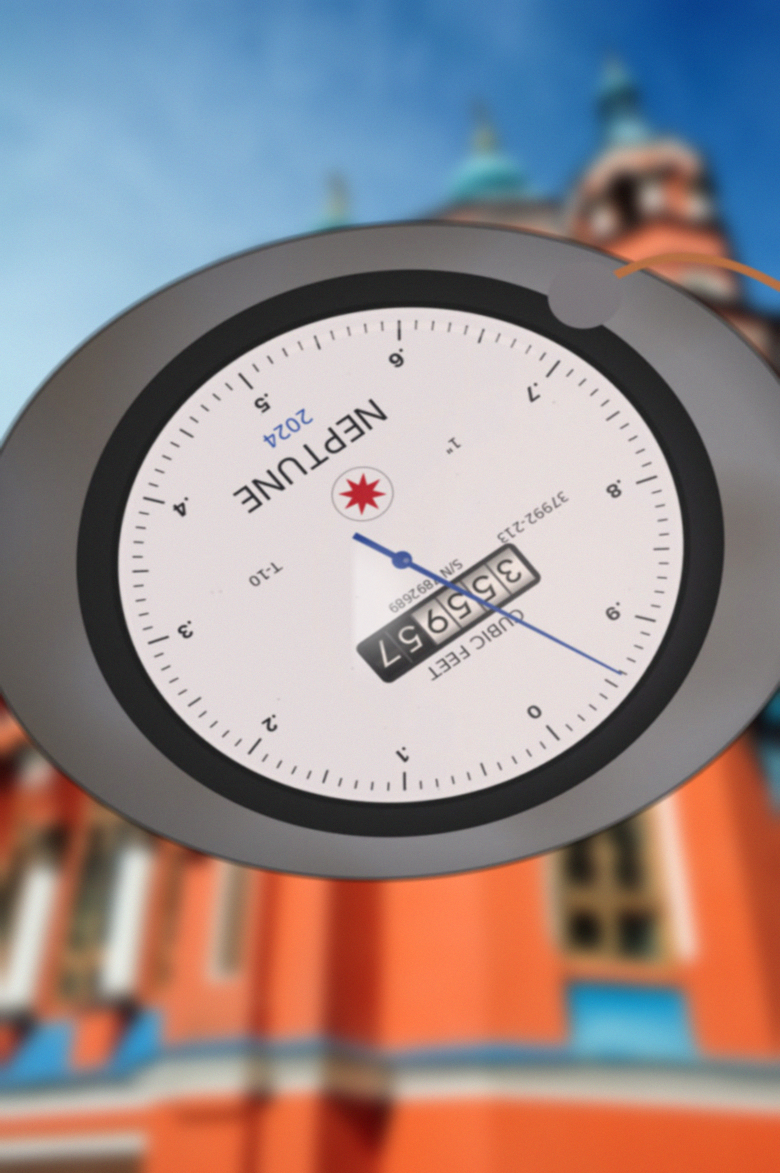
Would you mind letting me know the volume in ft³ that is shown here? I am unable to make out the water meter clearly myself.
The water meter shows 355956.94 ft³
